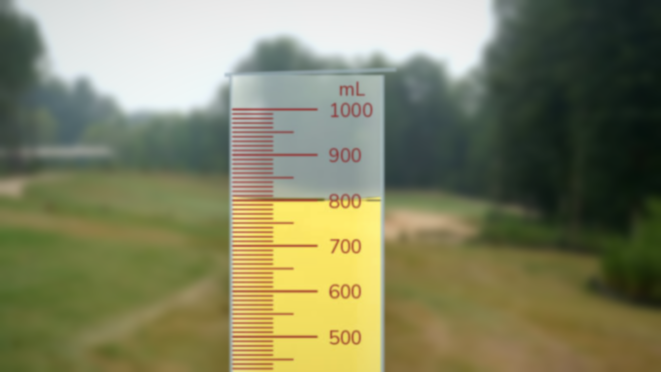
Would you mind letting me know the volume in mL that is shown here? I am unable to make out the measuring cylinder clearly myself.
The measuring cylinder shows 800 mL
